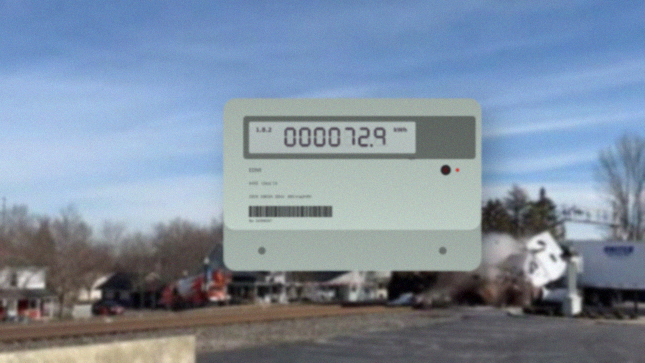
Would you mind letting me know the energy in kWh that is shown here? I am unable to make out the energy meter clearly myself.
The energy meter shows 72.9 kWh
